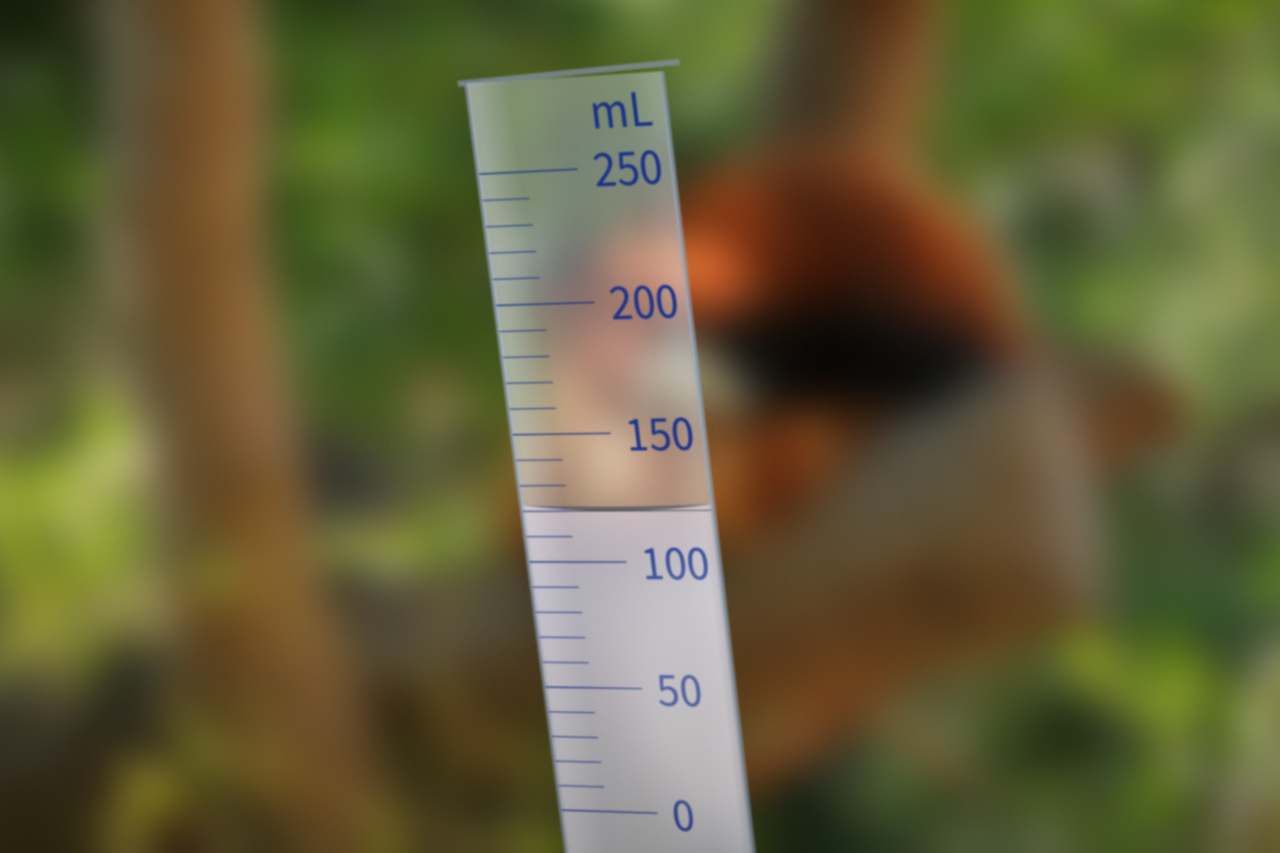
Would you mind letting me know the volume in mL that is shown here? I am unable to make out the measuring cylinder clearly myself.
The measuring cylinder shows 120 mL
